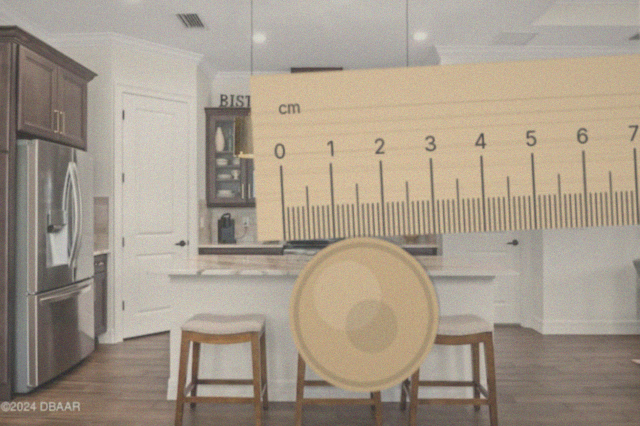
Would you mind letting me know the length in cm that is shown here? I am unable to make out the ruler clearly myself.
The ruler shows 3 cm
